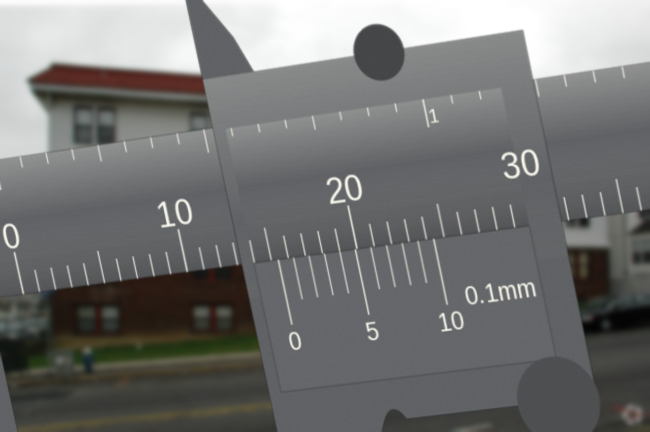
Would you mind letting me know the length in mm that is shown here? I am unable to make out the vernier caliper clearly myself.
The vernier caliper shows 15.4 mm
